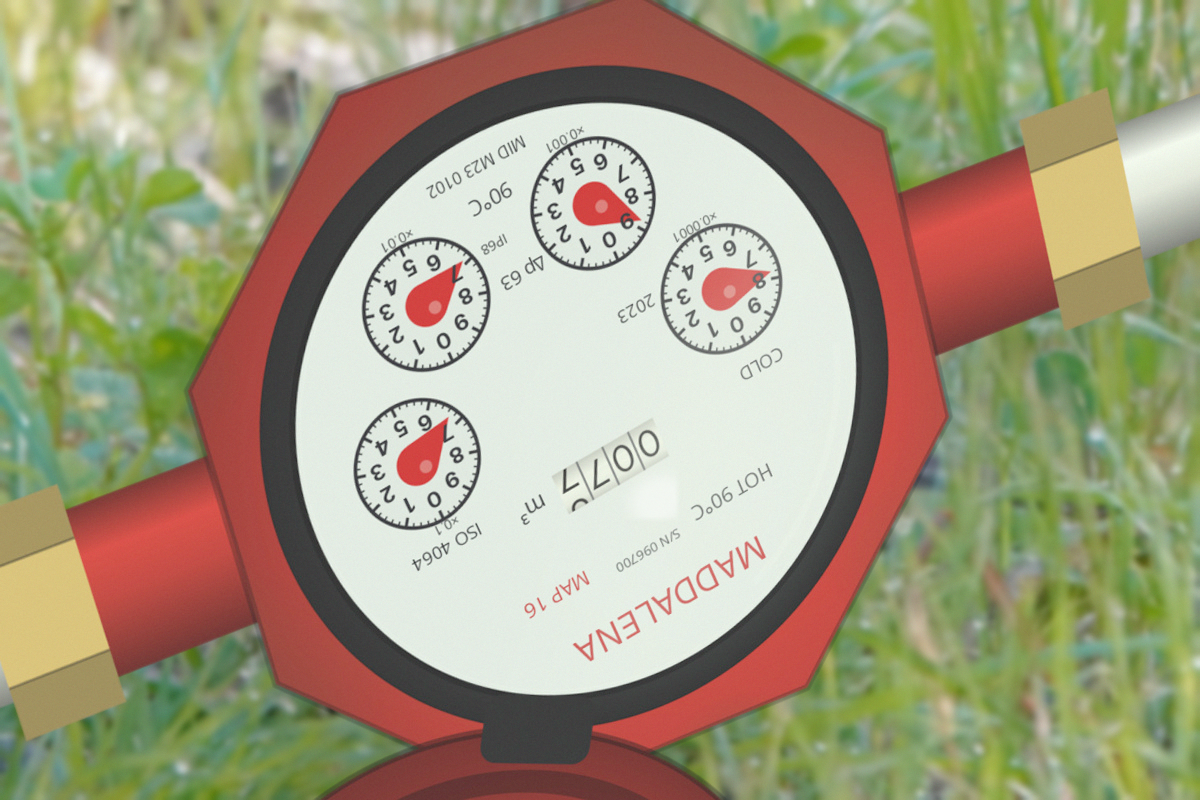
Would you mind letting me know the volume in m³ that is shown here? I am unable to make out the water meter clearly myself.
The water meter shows 76.6687 m³
